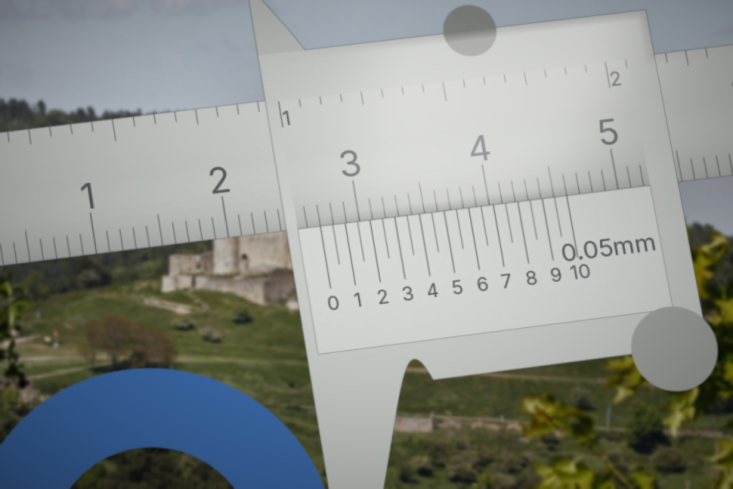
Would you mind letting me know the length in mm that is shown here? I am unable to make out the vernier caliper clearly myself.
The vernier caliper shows 27.0 mm
